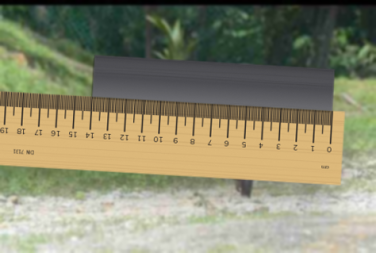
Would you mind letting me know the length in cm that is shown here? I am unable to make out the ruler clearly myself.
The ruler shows 14 cm
